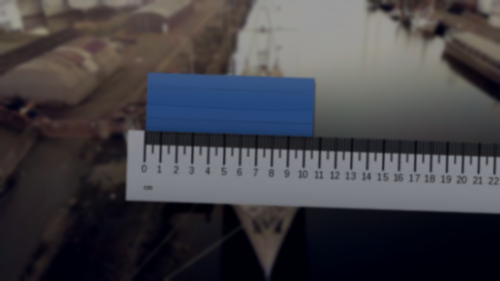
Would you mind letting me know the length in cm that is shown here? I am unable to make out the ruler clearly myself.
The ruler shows 10.5 cm
